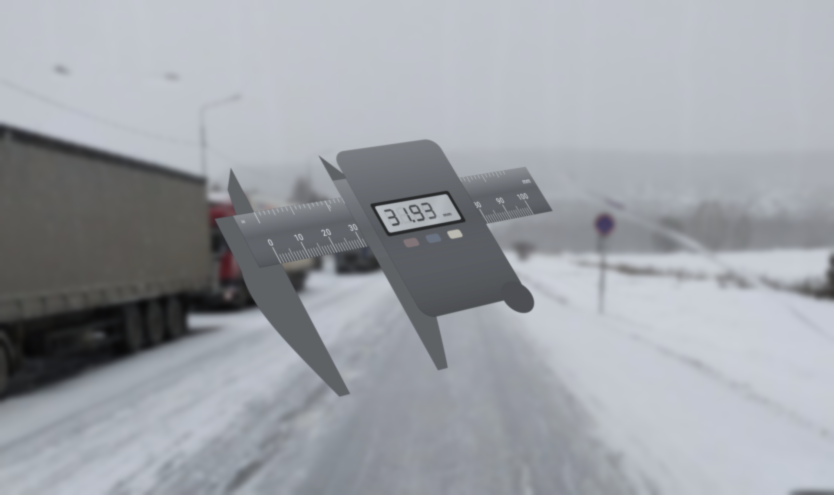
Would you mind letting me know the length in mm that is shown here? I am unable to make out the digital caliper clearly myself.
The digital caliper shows 31.93 mm
